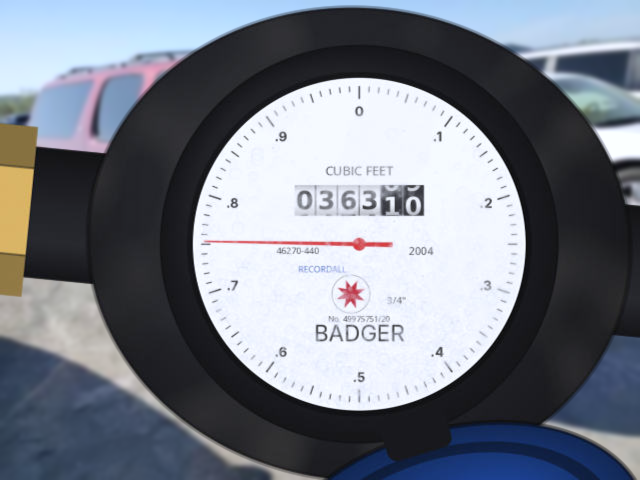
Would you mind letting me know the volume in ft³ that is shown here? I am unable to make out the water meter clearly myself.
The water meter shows 36309.75 ft³
